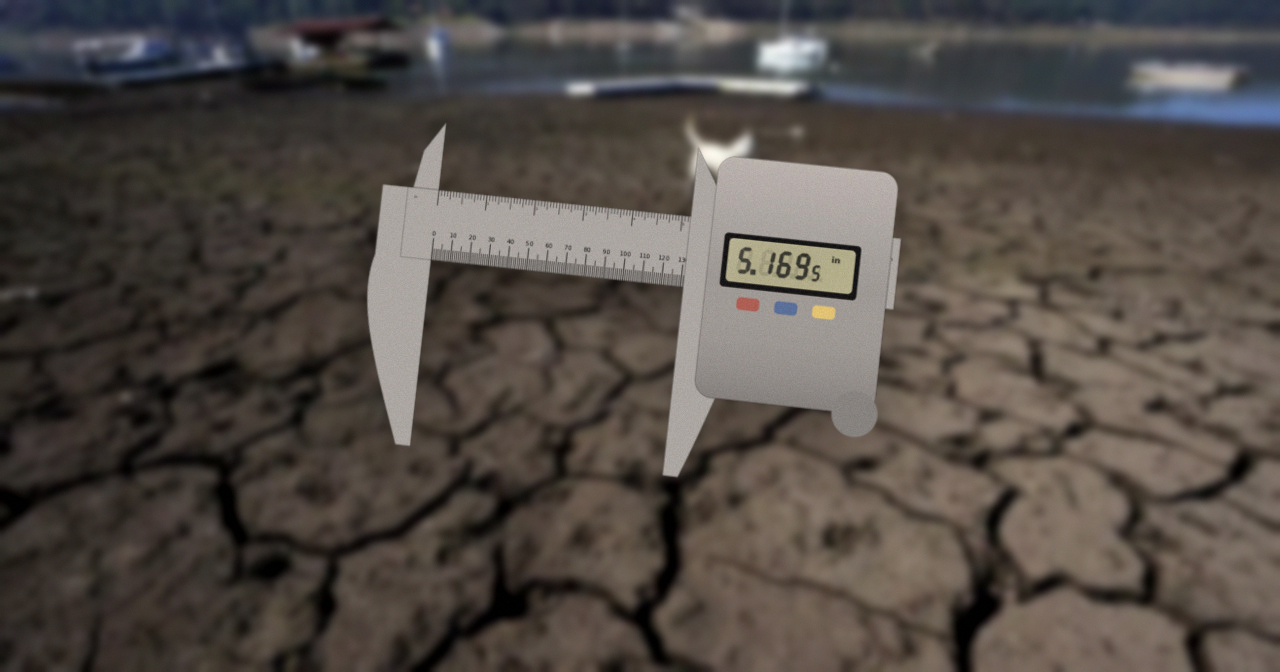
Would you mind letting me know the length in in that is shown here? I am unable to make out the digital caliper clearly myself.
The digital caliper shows 5.1695 in
